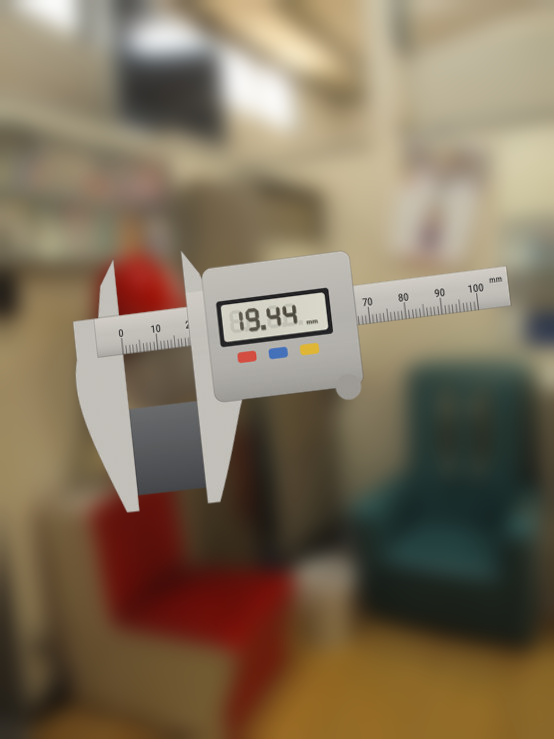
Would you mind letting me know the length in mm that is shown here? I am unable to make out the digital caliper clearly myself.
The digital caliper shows 19.44 mm
